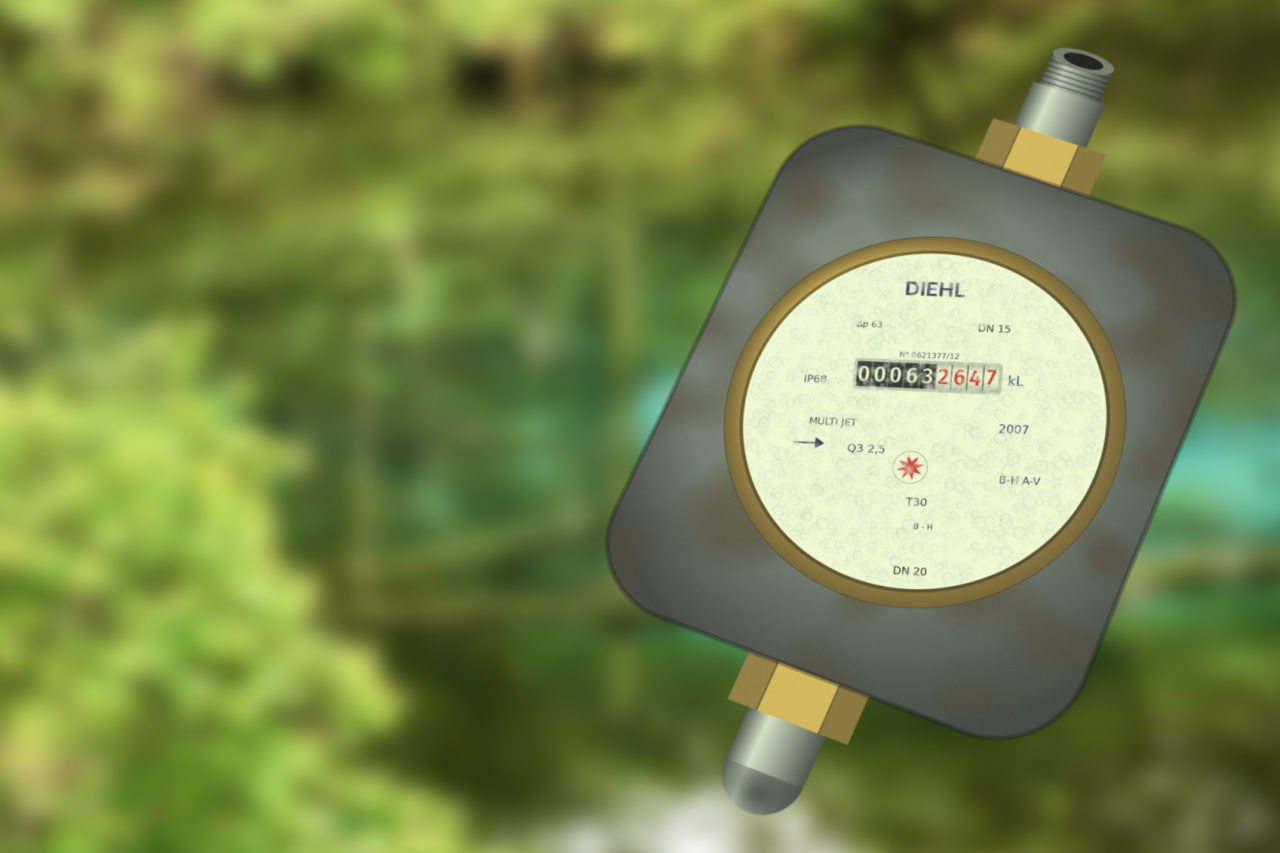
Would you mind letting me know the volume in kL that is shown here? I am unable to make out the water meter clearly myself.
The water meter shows 63.2647 kL
